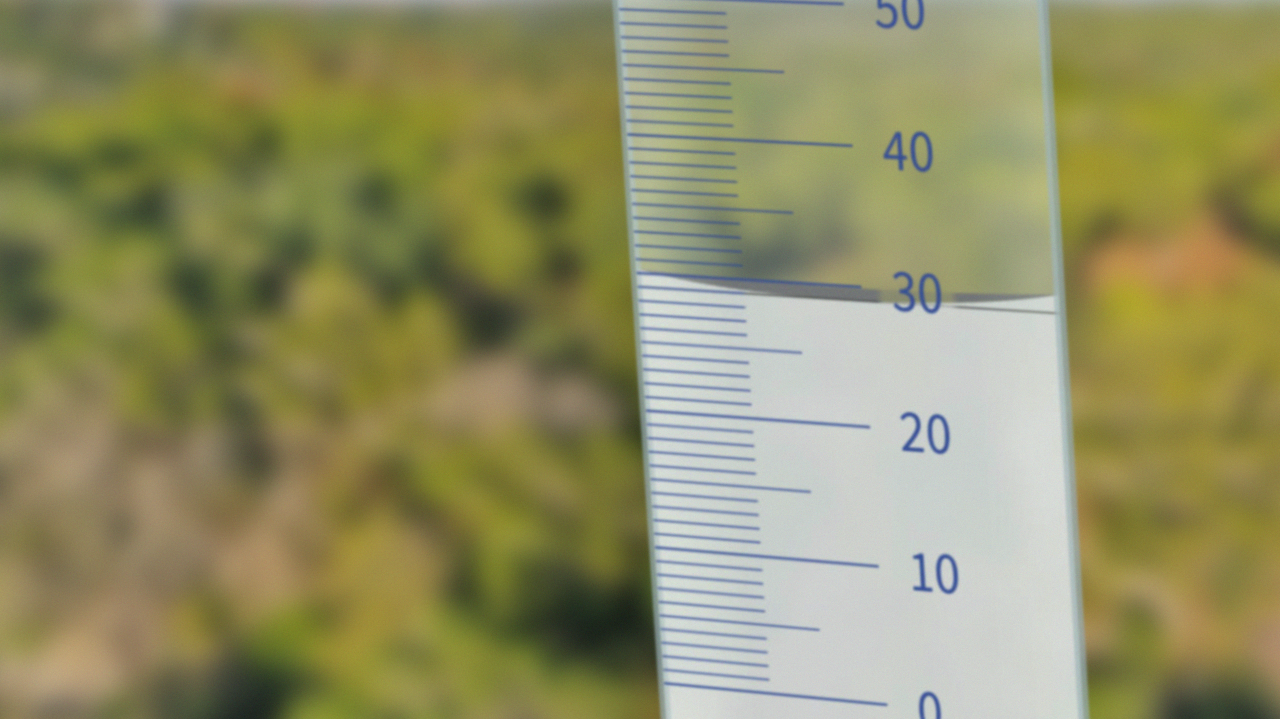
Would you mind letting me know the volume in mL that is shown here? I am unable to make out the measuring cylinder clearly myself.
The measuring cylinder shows 29 mL
